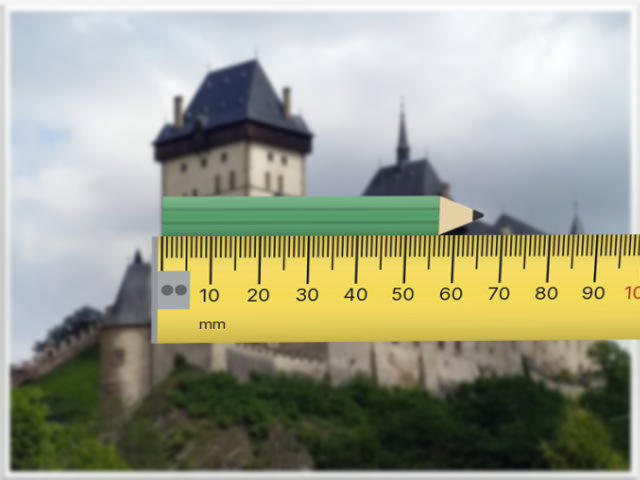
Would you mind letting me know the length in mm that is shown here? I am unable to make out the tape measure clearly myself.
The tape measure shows 66 mm
